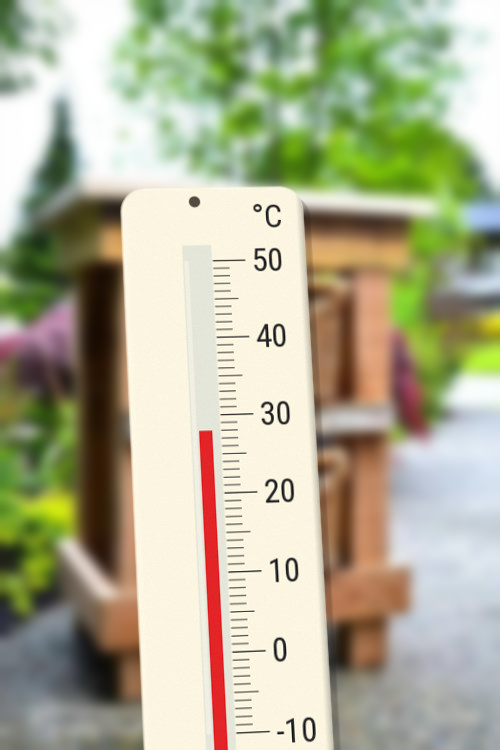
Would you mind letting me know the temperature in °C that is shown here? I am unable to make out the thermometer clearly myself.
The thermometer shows 28 °C
